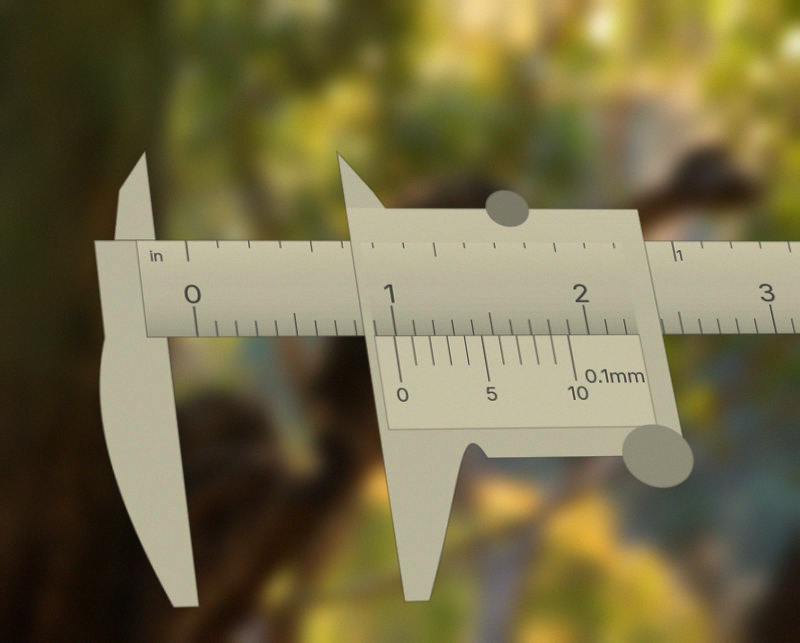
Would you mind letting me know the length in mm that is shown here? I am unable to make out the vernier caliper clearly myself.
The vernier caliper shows 9.9 mm
